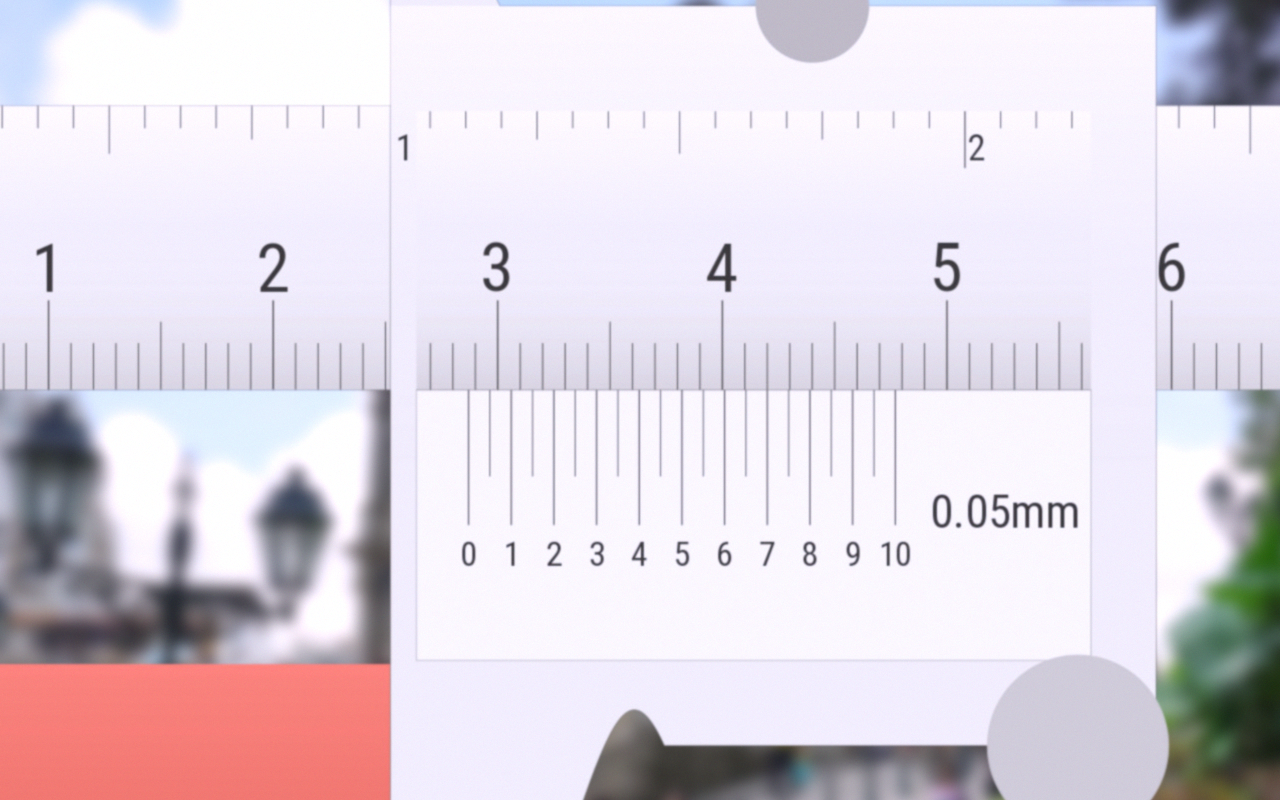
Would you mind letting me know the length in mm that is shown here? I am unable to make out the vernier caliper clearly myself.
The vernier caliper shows 28.7 mm
